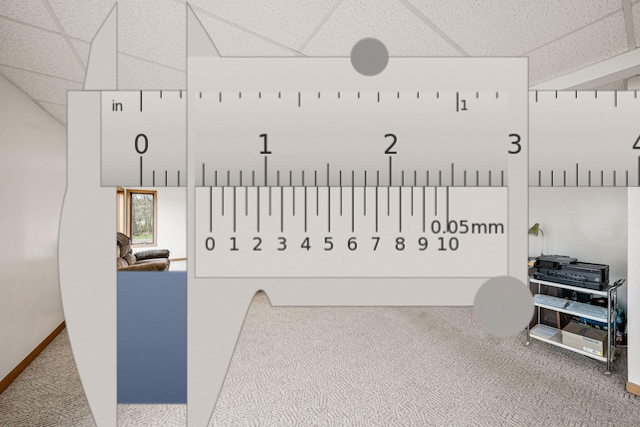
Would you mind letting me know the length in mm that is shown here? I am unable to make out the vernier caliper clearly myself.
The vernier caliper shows 5.6 mm
